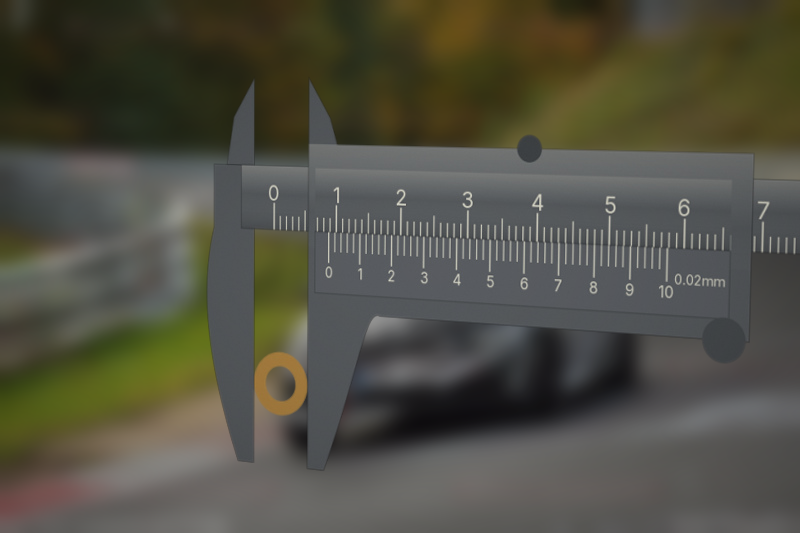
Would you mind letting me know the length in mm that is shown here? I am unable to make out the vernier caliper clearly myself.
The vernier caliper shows 8.8 mm
